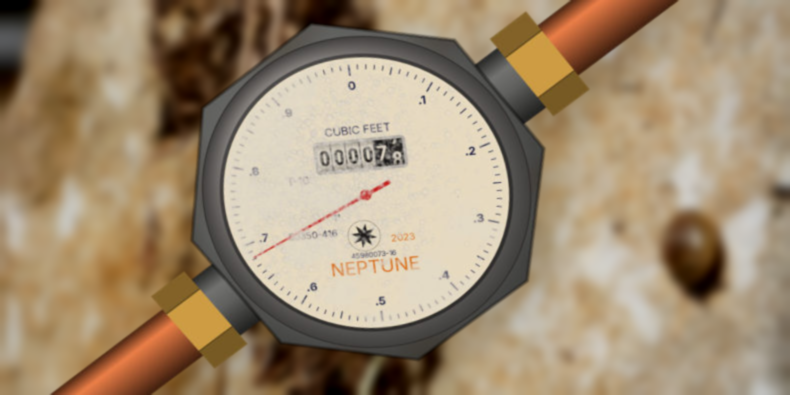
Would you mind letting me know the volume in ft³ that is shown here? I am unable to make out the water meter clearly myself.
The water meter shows 77.68 ft³
